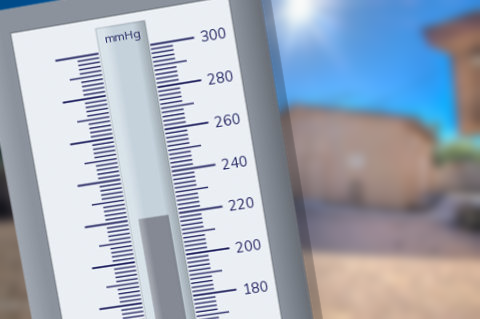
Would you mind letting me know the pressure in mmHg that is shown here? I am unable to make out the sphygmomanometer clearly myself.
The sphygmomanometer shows 220 mmHg
